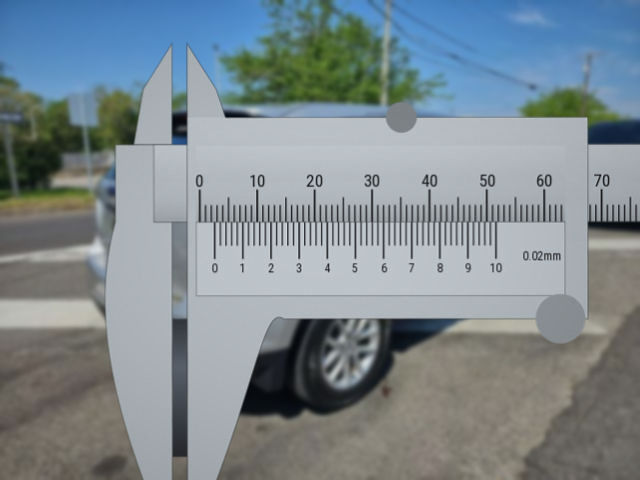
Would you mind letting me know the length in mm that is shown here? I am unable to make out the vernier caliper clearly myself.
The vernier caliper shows 2.6 mm
